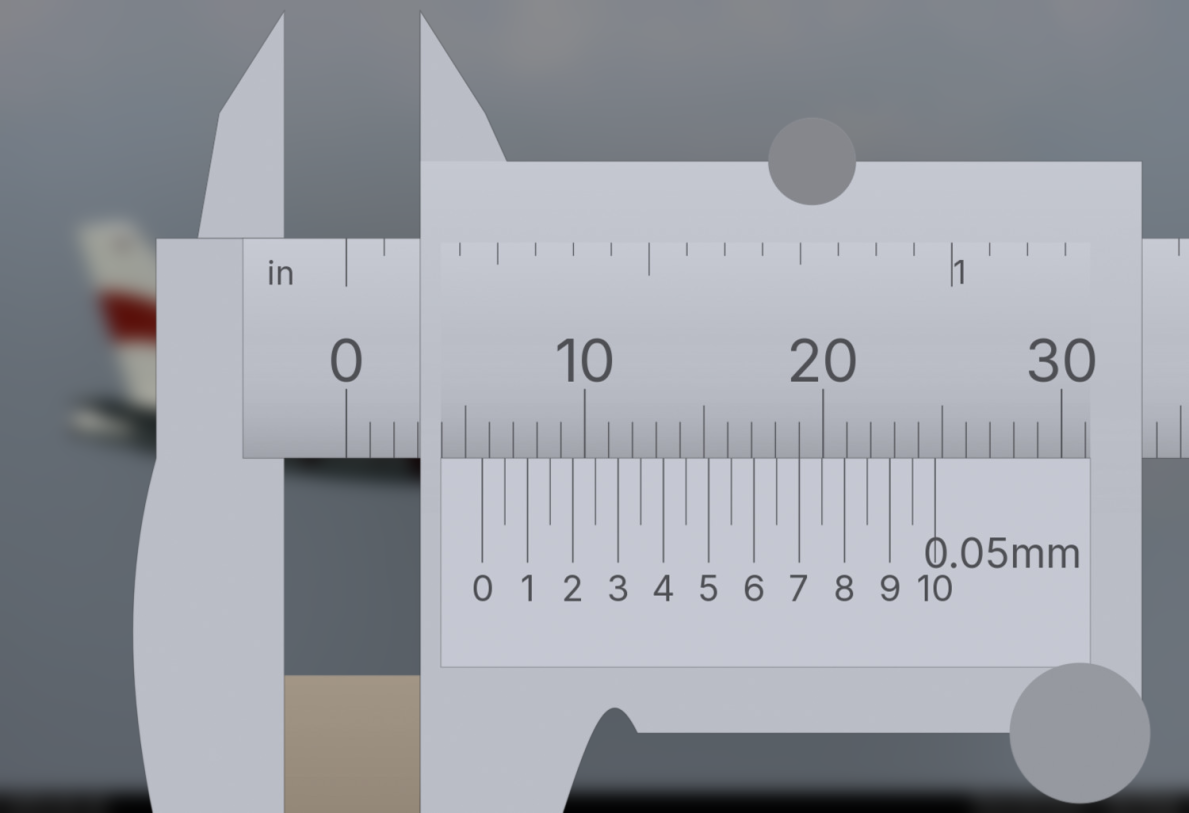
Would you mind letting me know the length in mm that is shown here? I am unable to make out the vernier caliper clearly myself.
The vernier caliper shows 5.70 mm
